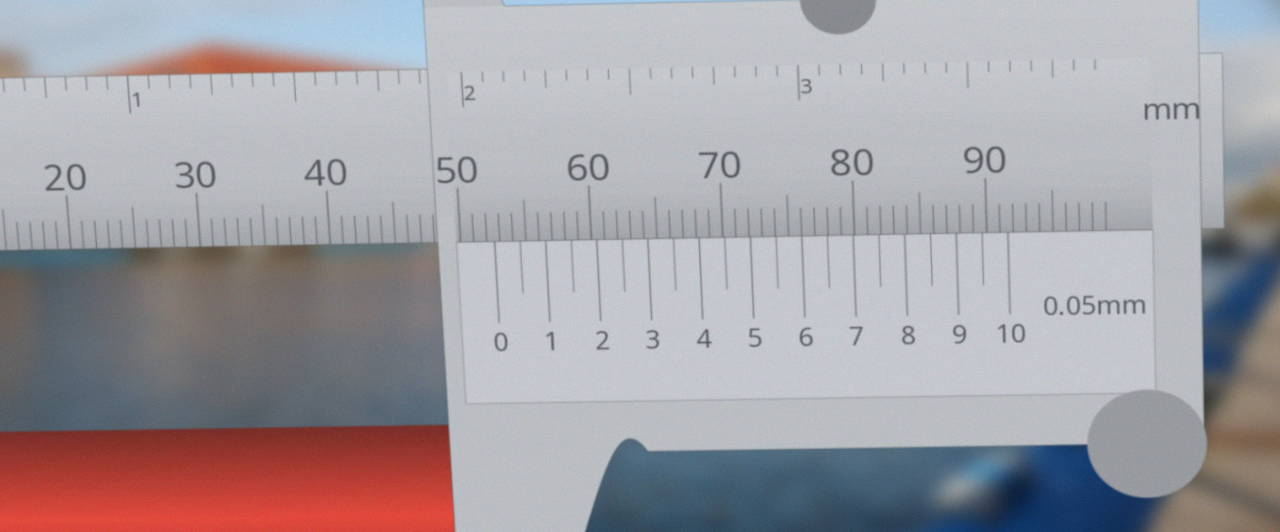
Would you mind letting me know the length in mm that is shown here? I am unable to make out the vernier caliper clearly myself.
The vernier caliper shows 52.6 mm
